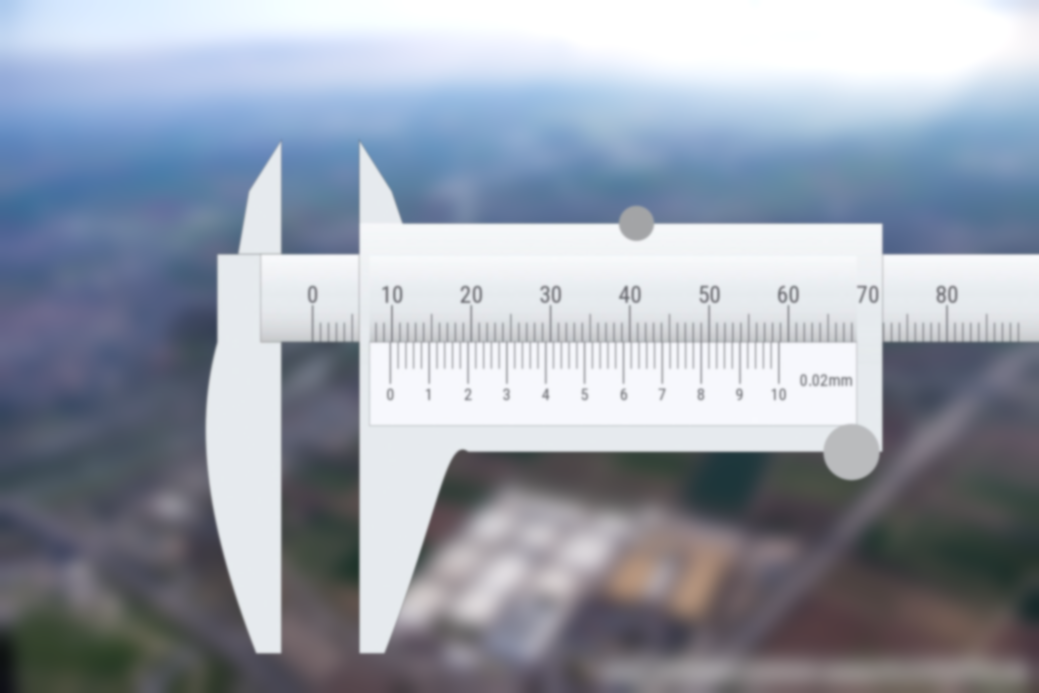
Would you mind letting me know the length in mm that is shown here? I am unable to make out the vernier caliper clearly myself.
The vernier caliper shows 9.8 mm
